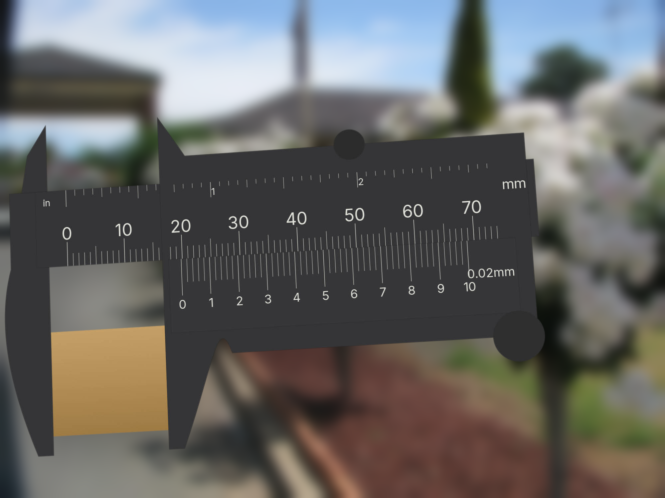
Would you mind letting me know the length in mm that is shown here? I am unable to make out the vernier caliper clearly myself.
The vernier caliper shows 19.8 mm
